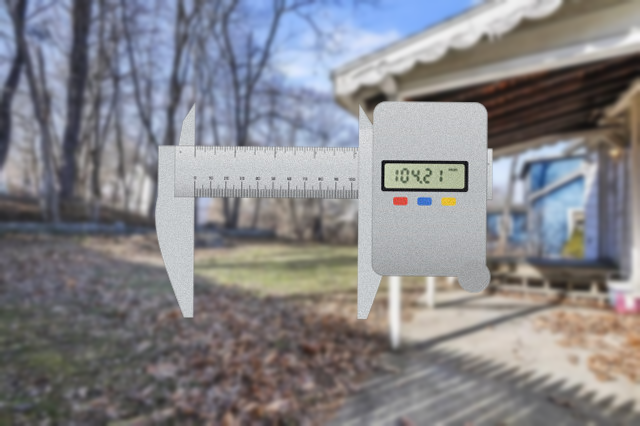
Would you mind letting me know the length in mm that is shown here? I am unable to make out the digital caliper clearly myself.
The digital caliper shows 104.21 mm
